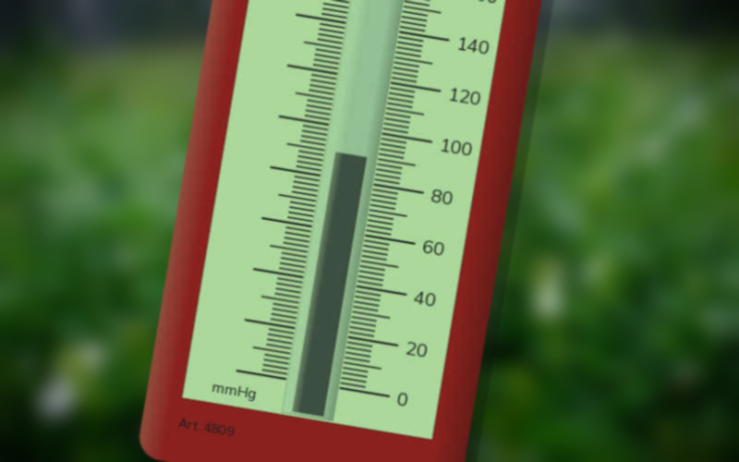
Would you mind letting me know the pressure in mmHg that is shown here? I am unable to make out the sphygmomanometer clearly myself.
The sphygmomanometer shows 90 mmHg
